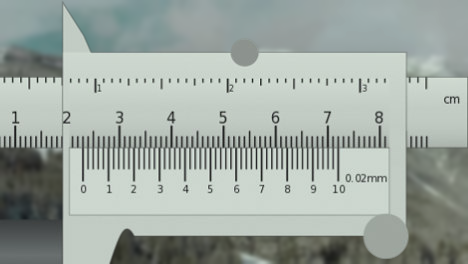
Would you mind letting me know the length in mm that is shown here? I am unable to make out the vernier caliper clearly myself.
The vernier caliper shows 23.0 mm
